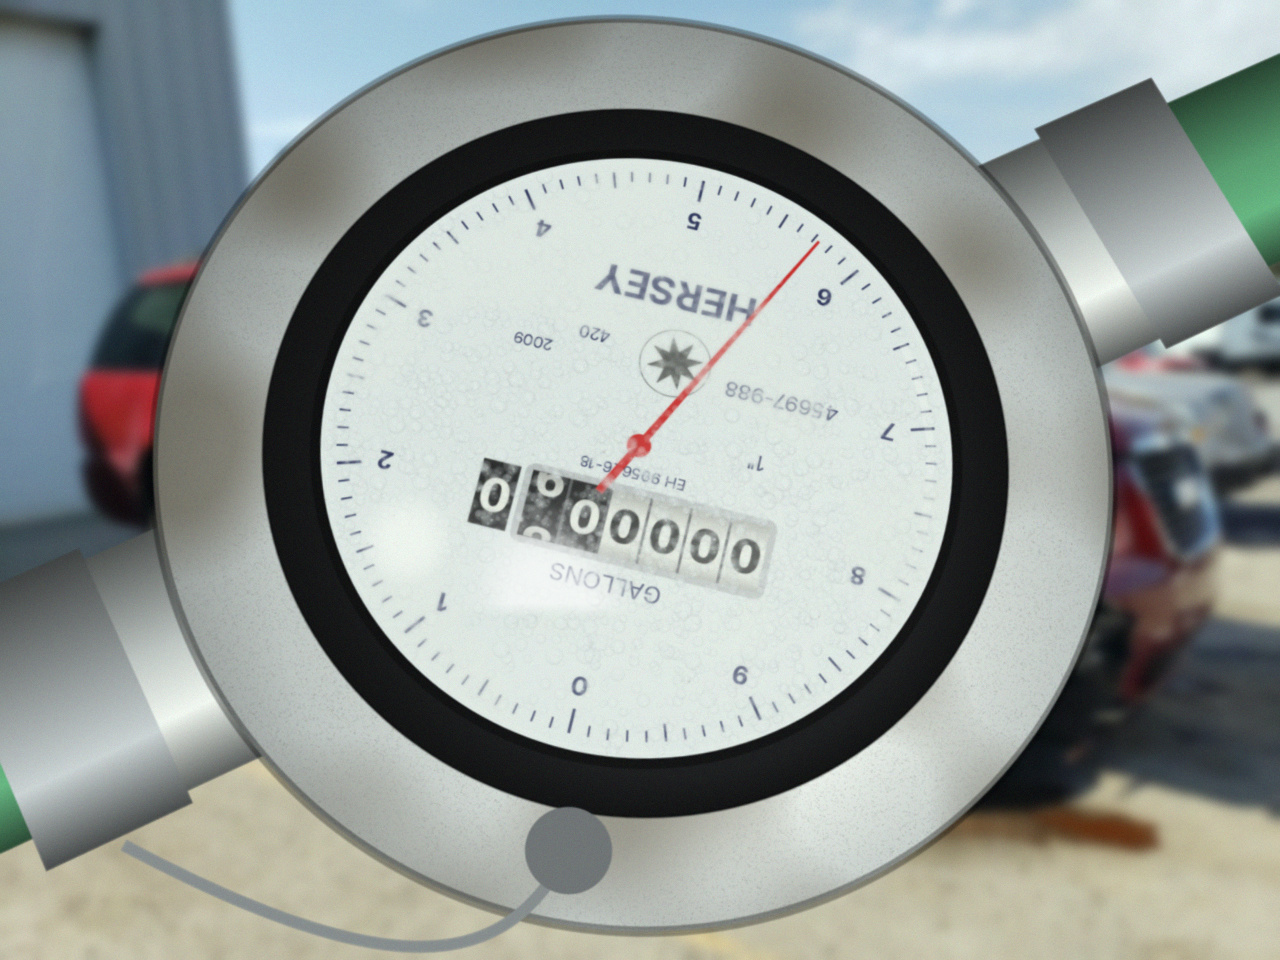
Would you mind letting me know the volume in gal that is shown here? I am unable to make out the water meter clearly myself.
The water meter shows 85.7 gal
